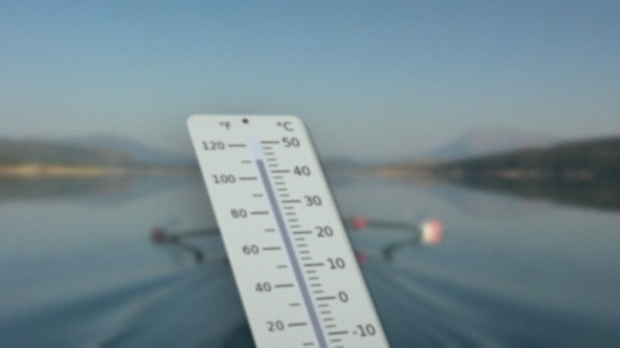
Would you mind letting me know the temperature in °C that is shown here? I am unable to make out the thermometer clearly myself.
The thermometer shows 44 °C
